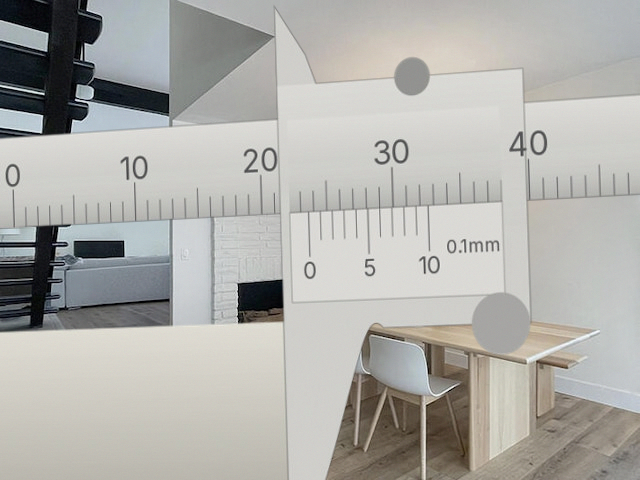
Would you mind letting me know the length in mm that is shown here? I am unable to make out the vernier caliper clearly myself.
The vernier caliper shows 23.6 mm
